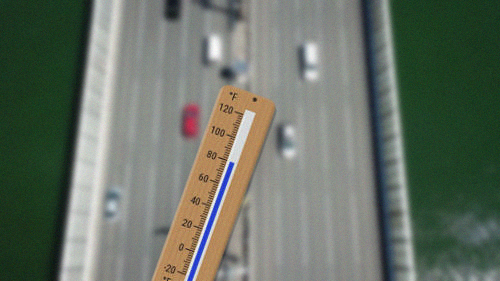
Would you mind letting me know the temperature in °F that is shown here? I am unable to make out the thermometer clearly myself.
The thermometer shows 80 °F
